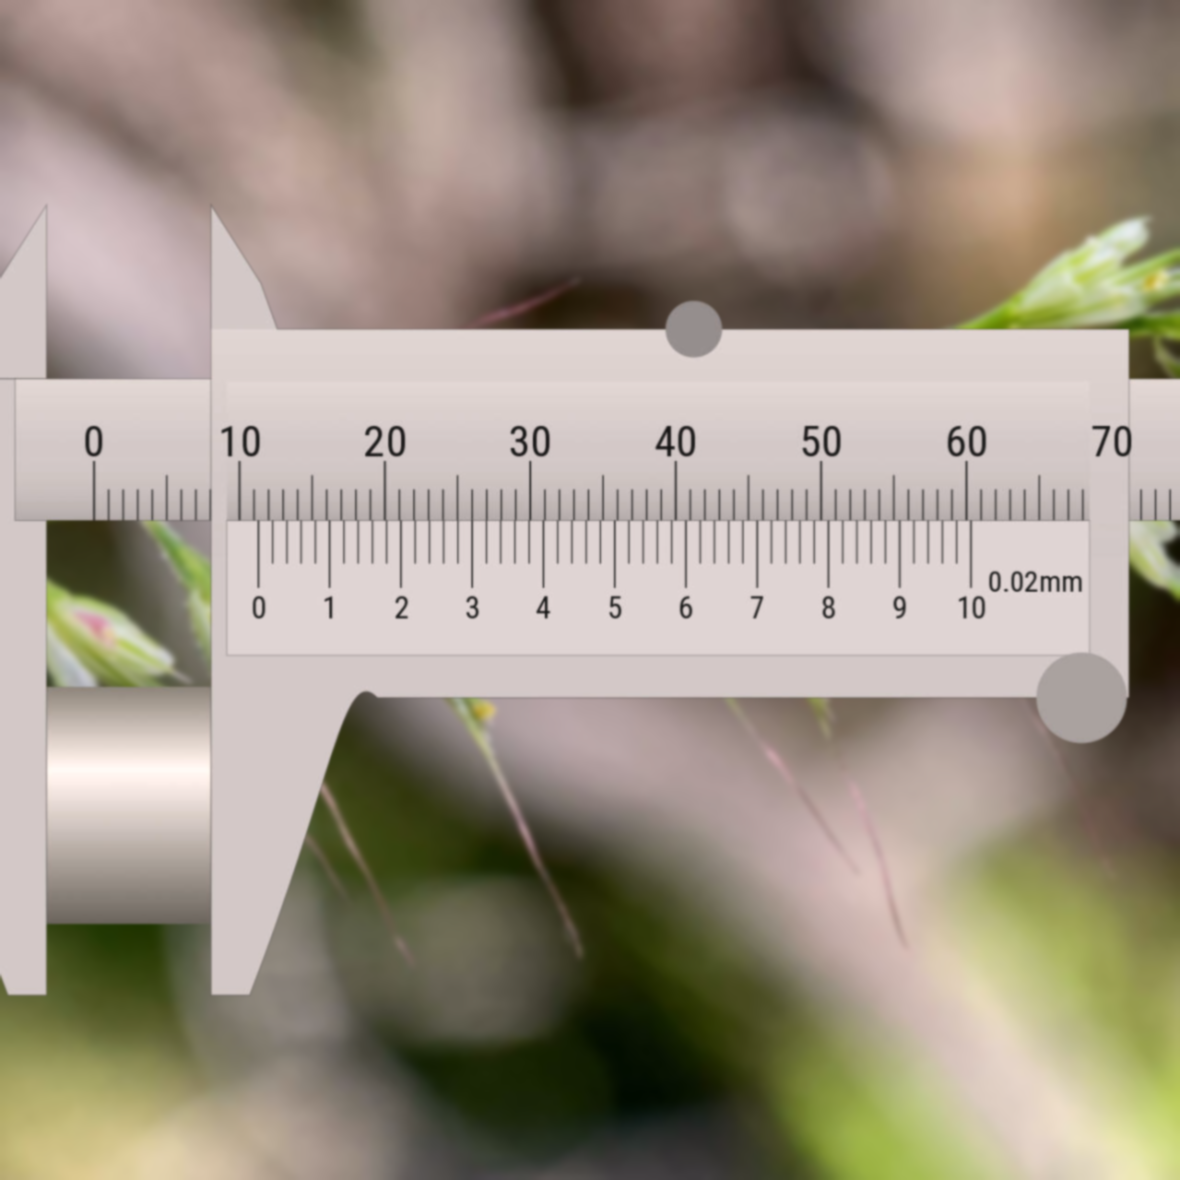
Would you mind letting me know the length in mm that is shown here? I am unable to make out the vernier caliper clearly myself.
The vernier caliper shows 11.3 mm
